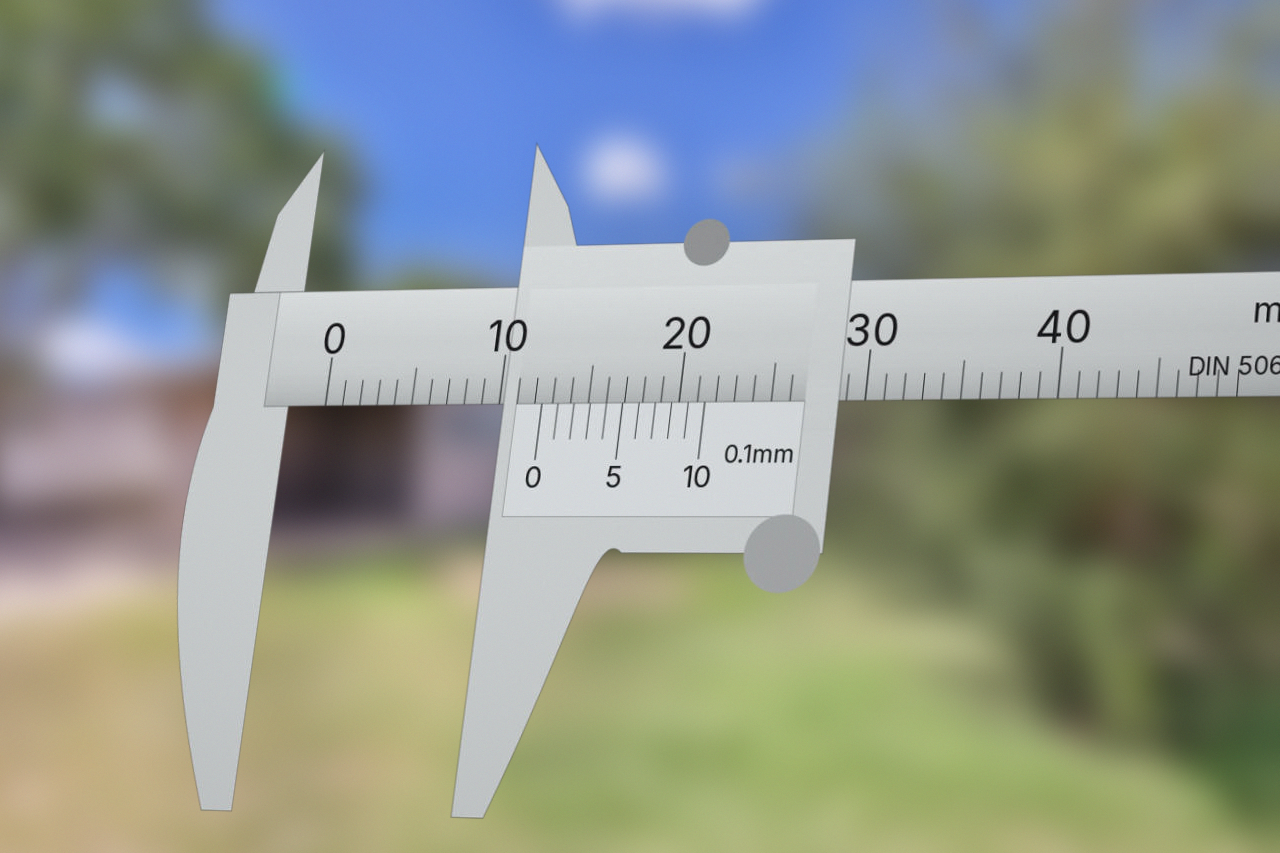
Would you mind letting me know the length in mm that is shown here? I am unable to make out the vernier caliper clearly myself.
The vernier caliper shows 12.4 mm
